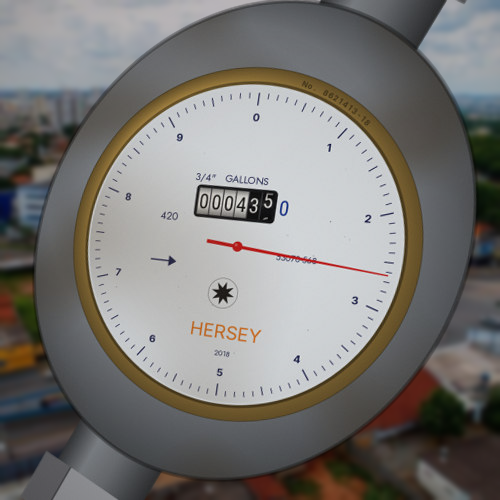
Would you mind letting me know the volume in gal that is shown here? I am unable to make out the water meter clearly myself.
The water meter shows 4352.6 gal
